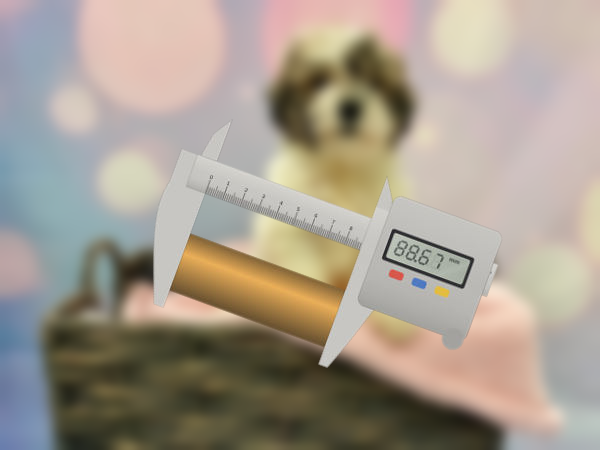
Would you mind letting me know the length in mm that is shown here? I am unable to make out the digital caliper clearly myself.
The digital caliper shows 88.67 mm
